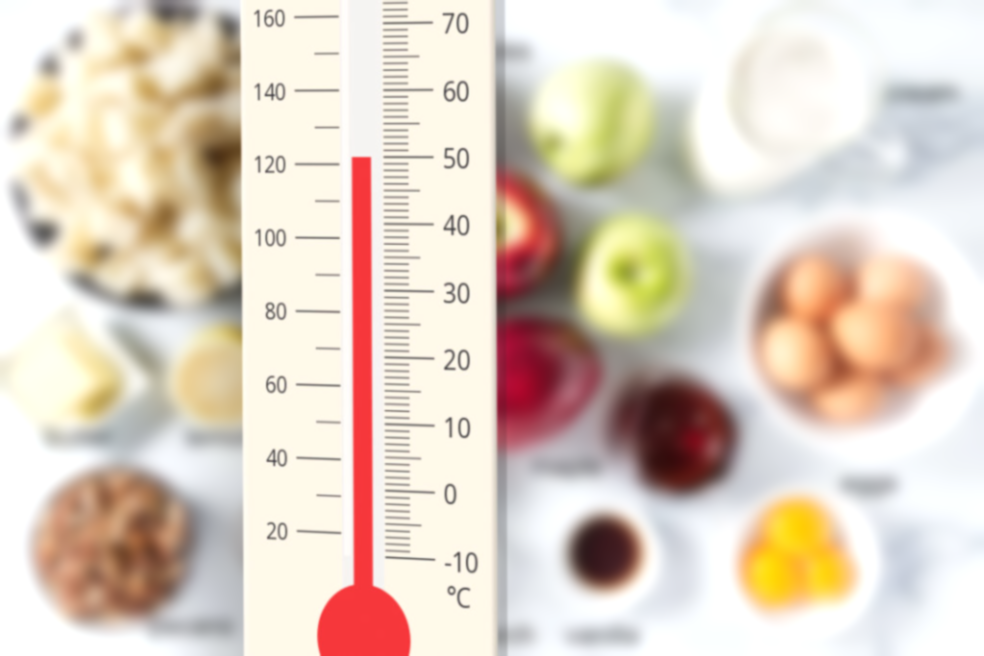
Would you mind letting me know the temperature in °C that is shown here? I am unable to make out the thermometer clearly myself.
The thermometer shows 50 °C
